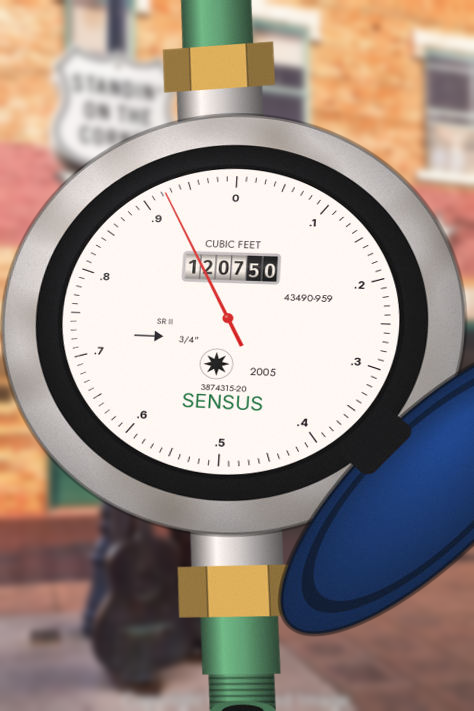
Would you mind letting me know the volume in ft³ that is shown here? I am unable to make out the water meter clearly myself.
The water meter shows 120749.92 ft³
